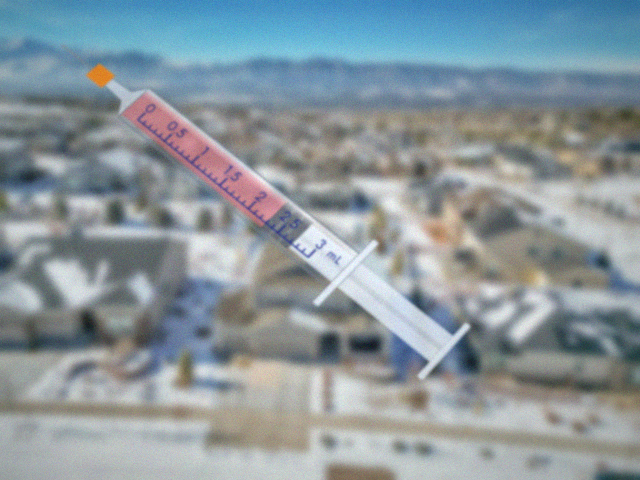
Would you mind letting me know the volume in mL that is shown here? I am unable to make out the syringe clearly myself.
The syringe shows 2.3 mL
